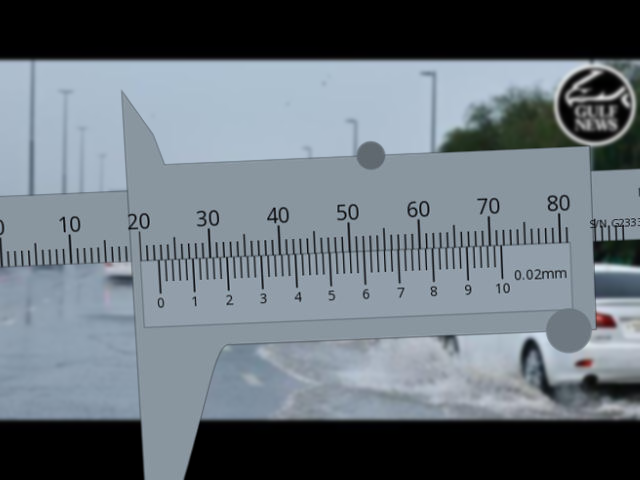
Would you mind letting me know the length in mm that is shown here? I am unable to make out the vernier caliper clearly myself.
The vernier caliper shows 22.6 mm
